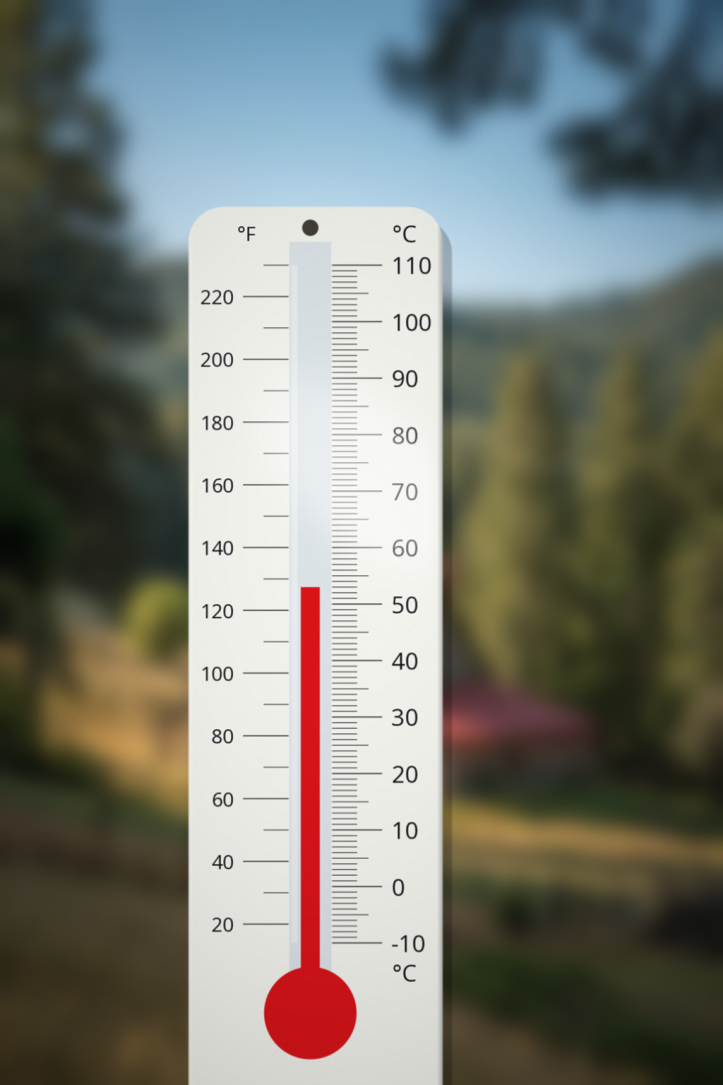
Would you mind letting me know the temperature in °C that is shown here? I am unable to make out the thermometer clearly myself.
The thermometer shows 53 °C
